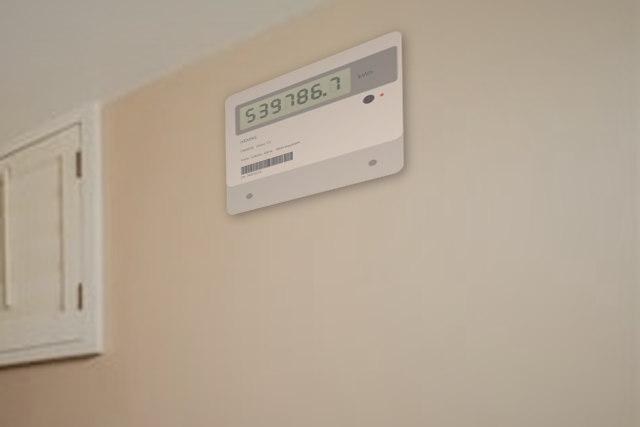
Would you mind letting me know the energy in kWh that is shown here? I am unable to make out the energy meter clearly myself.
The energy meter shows 539786.7 kWh
